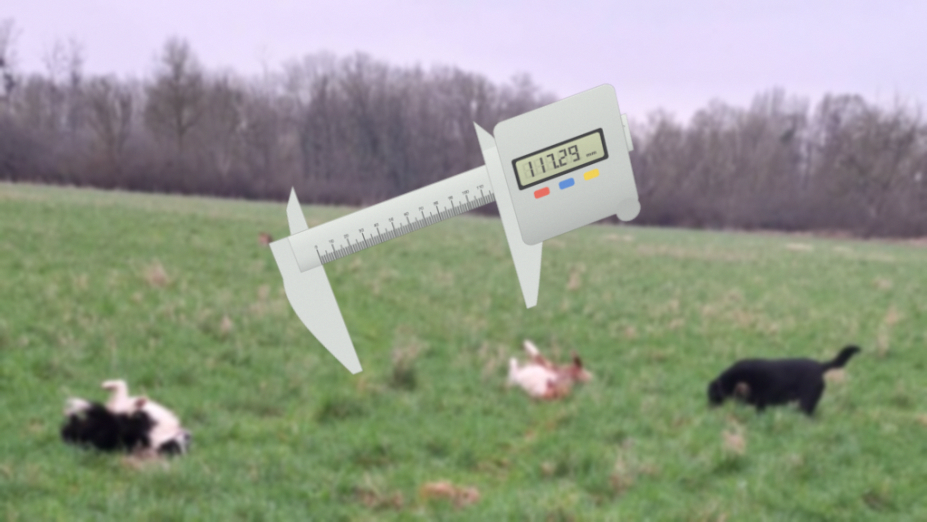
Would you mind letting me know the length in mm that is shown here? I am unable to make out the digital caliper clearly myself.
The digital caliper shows 117.29 mm
